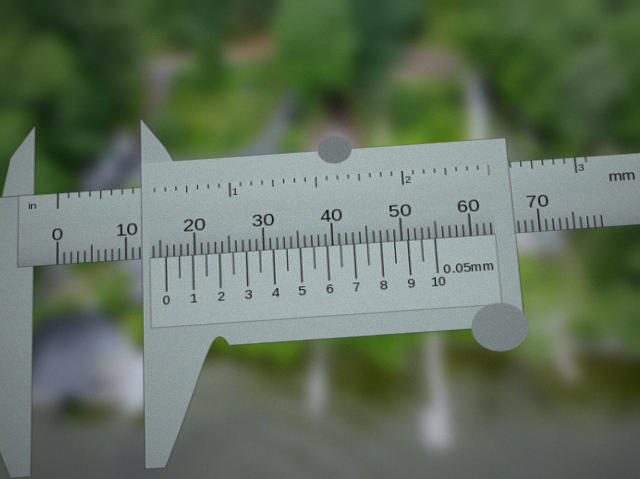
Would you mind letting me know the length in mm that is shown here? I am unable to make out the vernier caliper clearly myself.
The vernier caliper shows 15.8 mm
